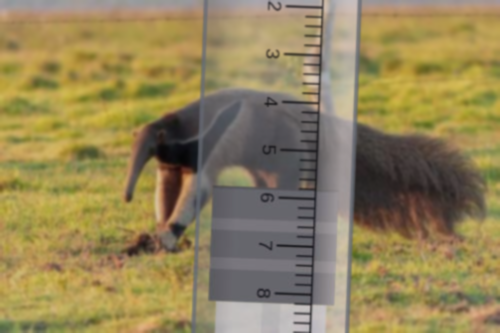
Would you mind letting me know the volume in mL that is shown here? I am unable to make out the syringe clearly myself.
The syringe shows 5.8 mL
